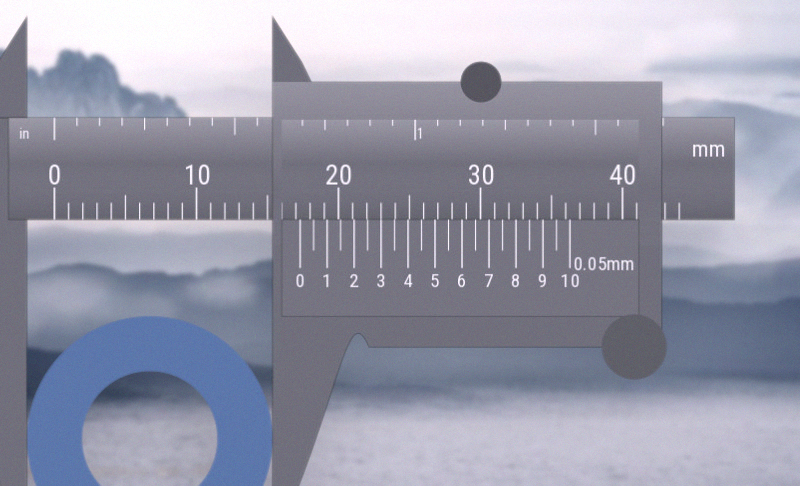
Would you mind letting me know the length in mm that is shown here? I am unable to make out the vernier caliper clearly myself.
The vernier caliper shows 17.3 mm
